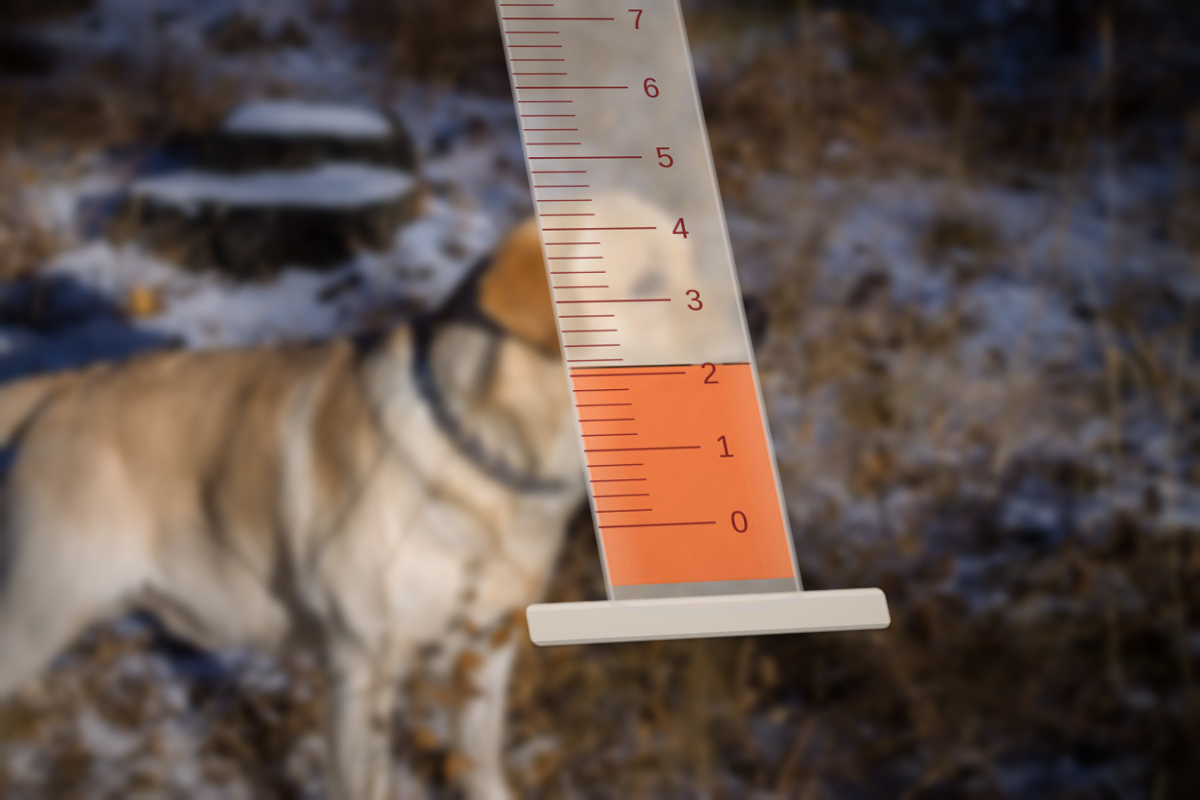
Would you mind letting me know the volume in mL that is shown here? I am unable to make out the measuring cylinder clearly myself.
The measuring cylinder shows 2.1 mL
